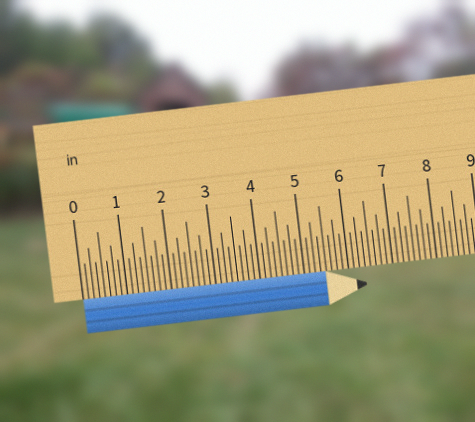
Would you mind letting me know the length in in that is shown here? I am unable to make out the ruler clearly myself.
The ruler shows 6.375 in
